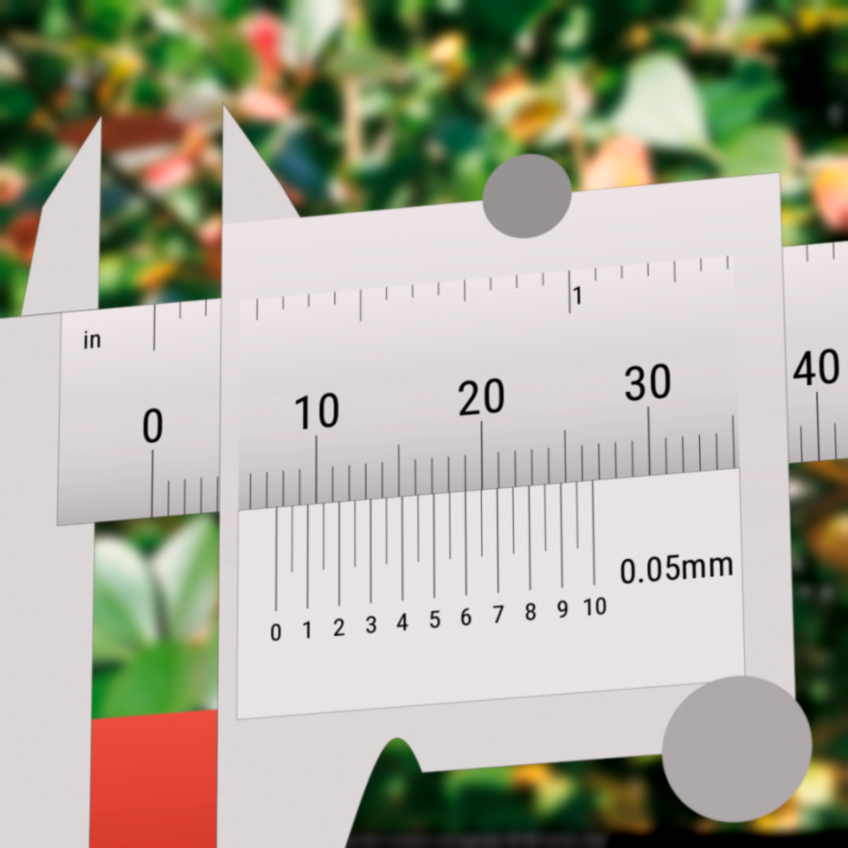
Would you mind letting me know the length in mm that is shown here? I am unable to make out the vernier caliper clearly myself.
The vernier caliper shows 7.6 mm
